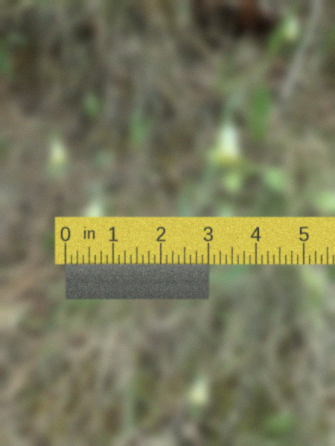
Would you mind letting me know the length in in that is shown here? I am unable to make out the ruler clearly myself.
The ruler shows 3 in
